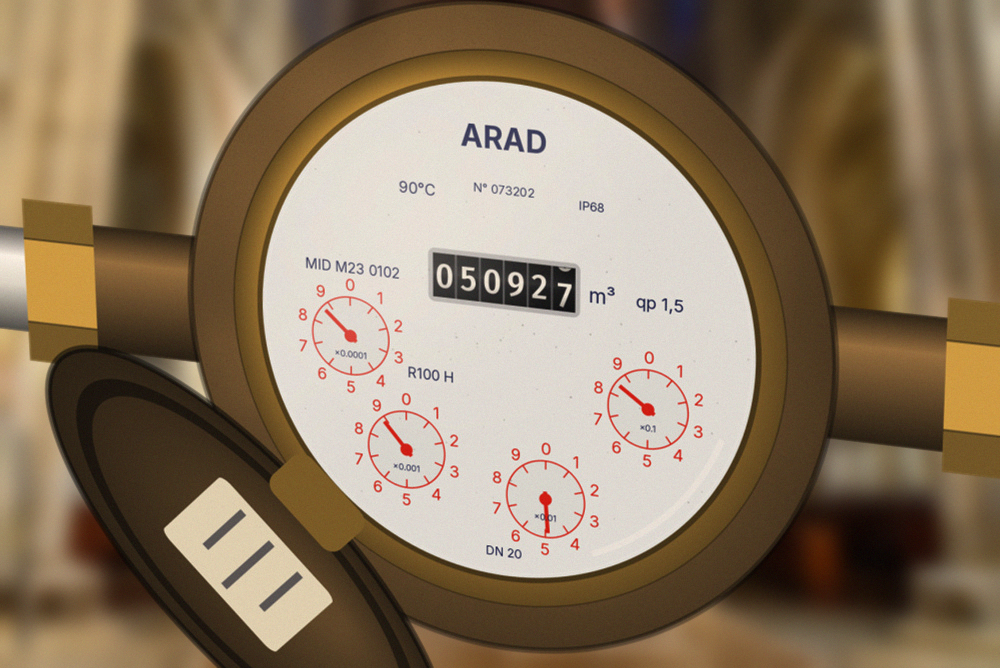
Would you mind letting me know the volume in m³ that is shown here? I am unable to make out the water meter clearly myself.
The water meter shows 50926.8488 m³
